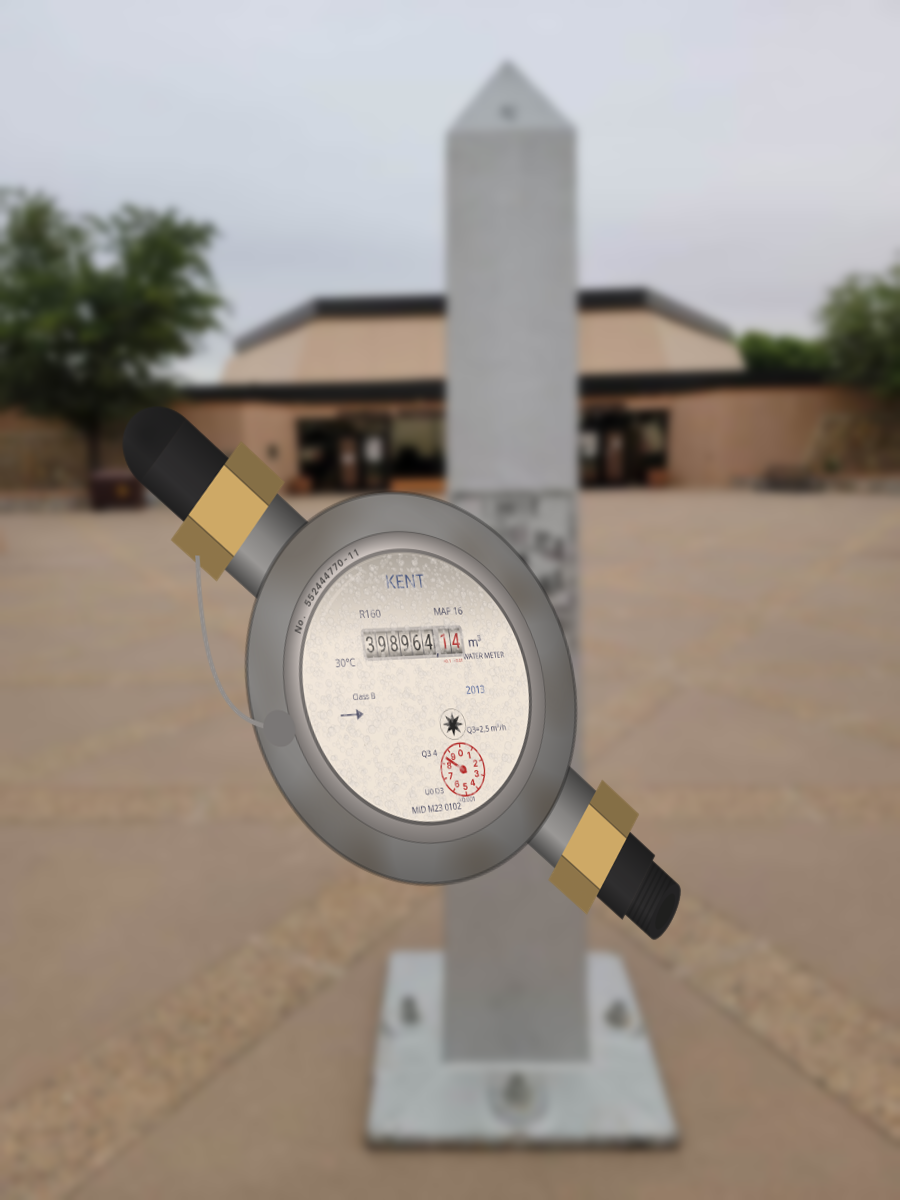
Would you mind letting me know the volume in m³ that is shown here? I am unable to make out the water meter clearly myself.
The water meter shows 398964.148 m³
